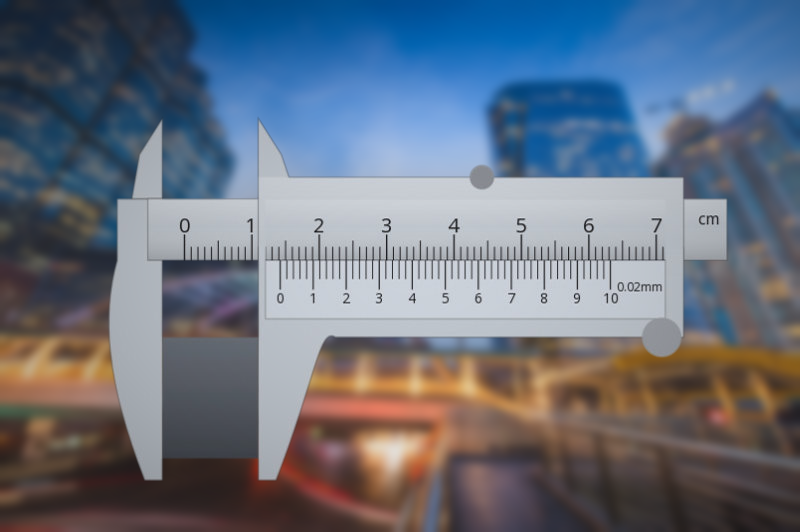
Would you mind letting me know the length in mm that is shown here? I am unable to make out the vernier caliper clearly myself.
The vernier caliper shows 14.2 mm
